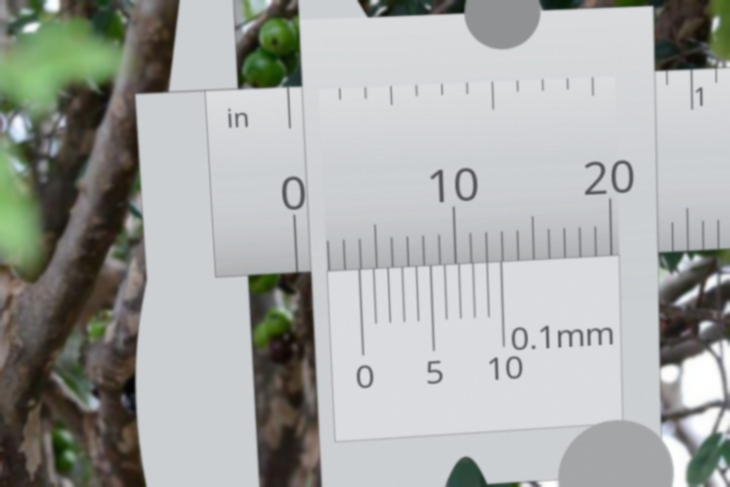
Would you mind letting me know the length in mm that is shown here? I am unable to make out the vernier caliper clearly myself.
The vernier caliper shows 3.9 mm
